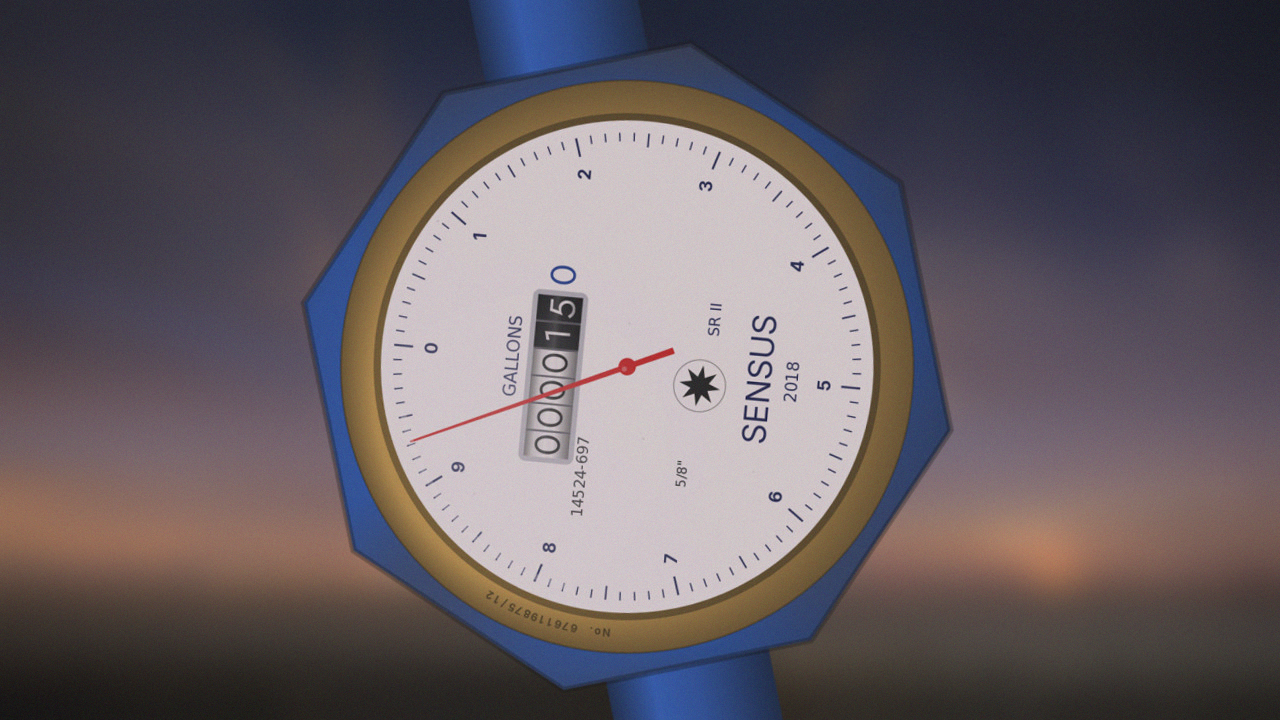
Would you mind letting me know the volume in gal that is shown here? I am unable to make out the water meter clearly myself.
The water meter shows 149.3 gal
